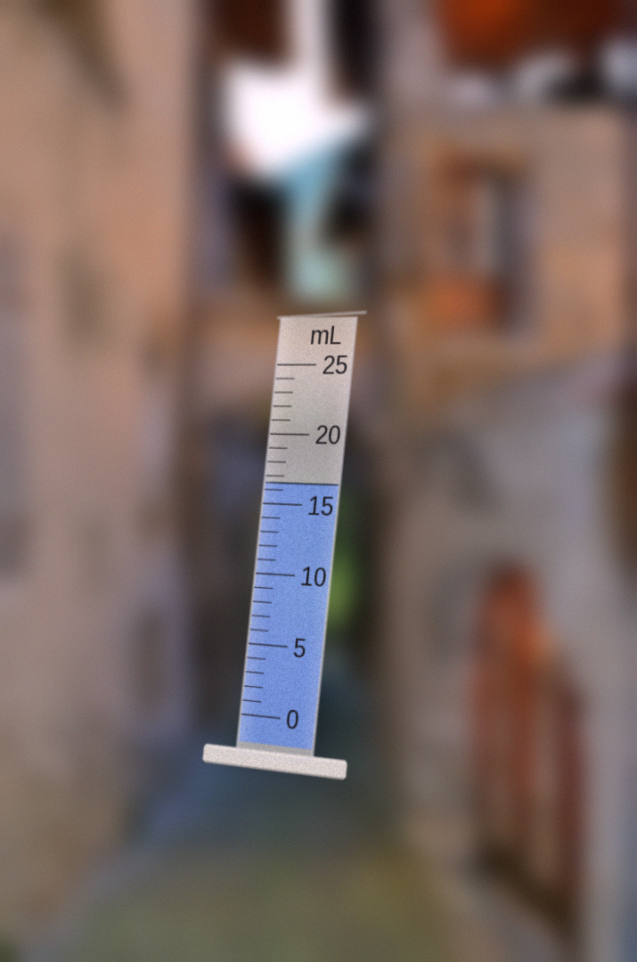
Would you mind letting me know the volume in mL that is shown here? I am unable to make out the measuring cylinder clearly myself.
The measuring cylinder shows 16.5 mL
